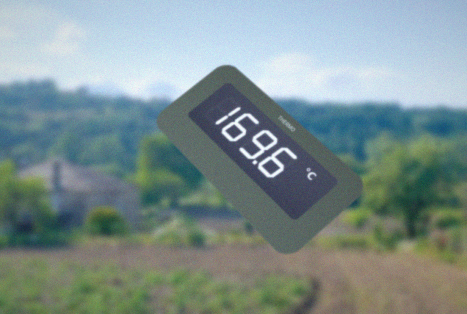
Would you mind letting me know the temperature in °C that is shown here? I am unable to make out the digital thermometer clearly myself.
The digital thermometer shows 169.6 °C
